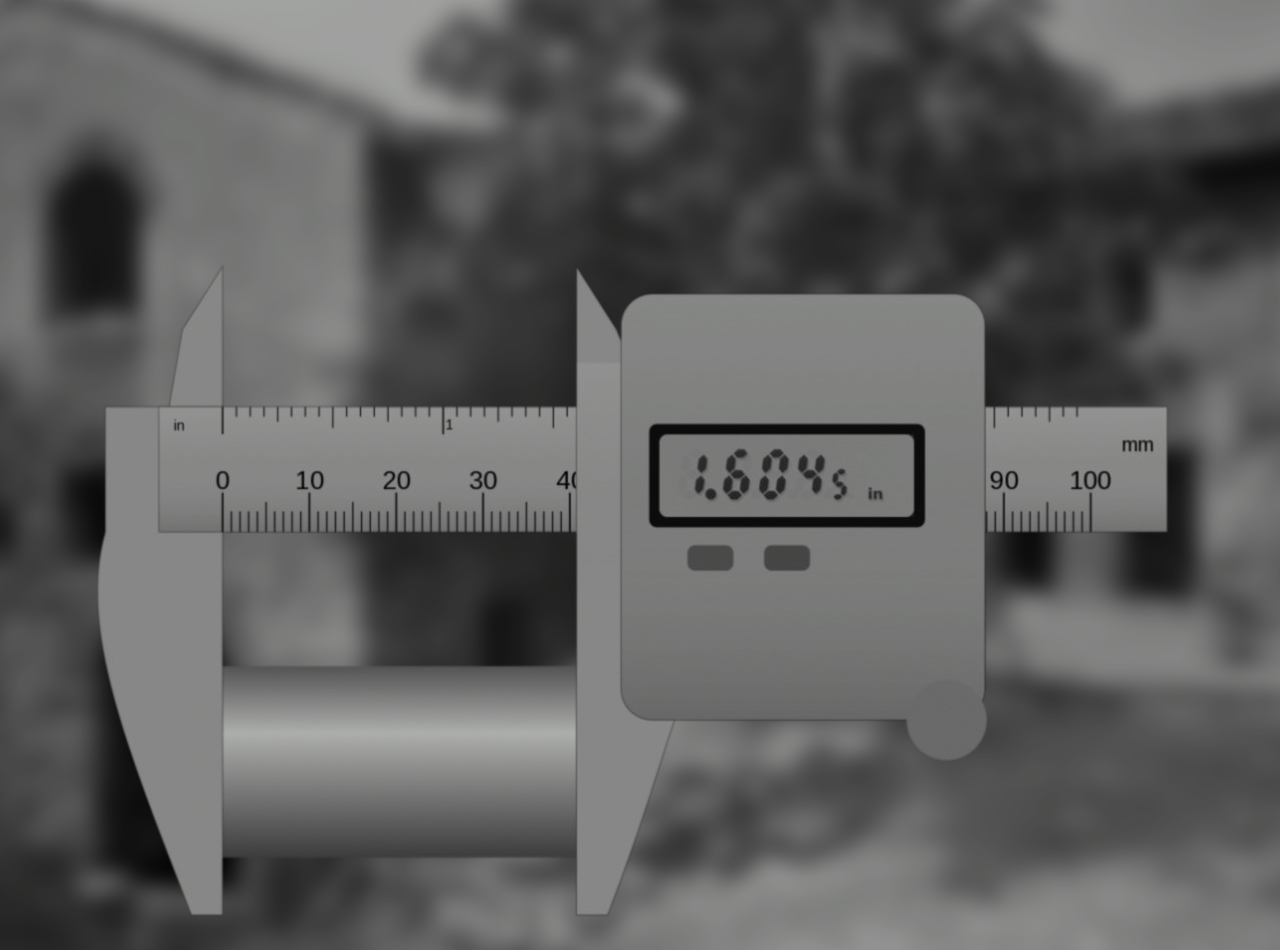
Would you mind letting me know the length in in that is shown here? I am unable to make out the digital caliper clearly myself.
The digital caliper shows 1.6045 in
